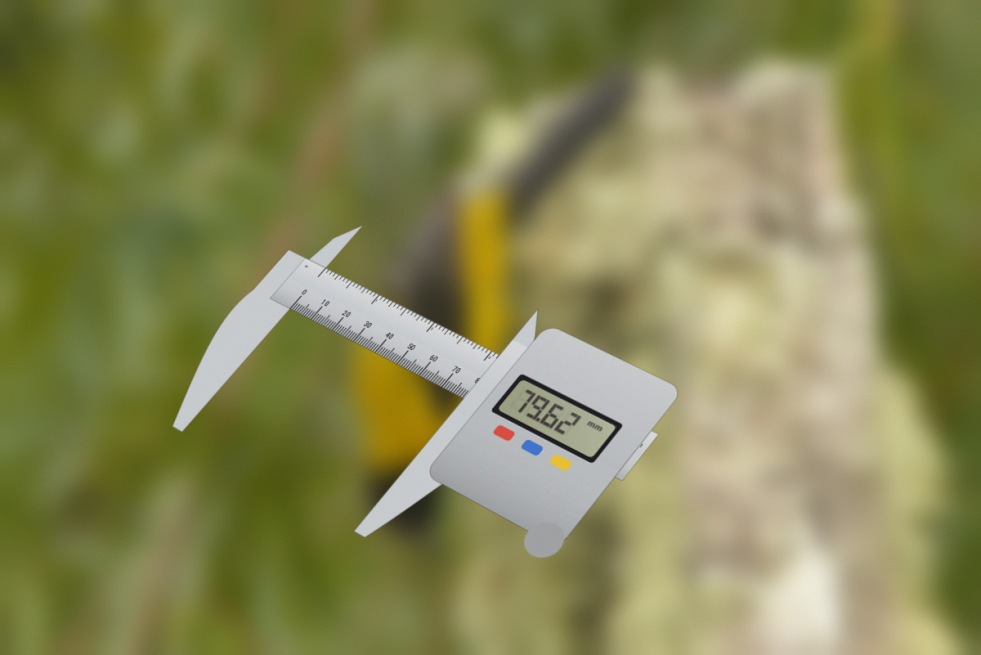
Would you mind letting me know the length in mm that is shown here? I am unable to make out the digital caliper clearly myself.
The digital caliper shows 79.62 mm
